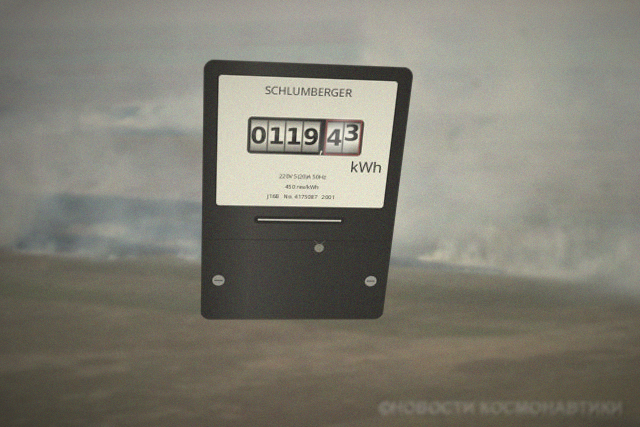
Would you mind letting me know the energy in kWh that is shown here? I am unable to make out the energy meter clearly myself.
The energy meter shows 119.43 kWh
